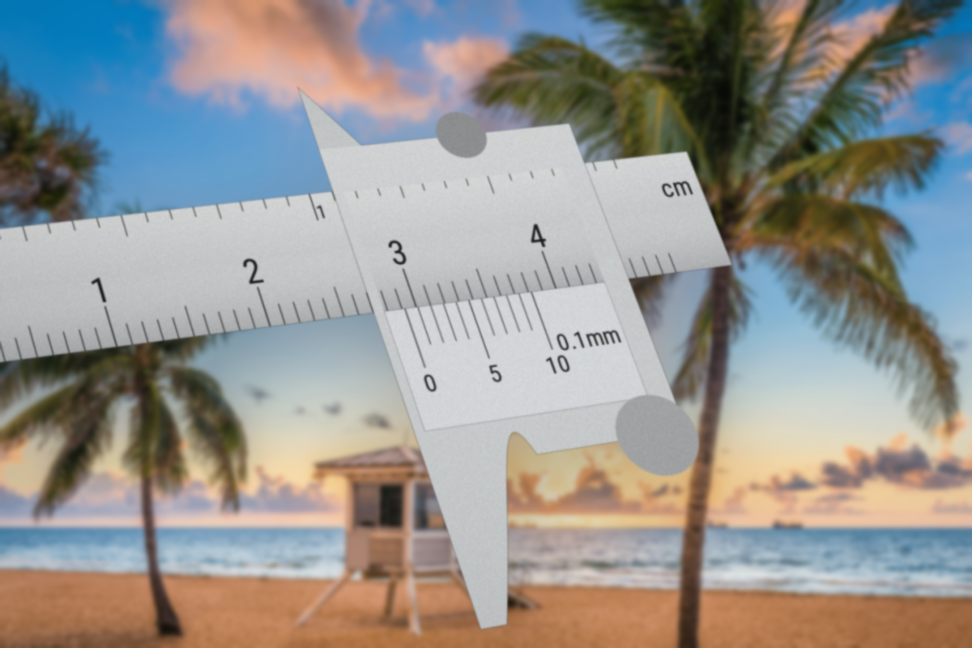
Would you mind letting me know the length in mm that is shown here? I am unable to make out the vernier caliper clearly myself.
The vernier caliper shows 29.2 mm
